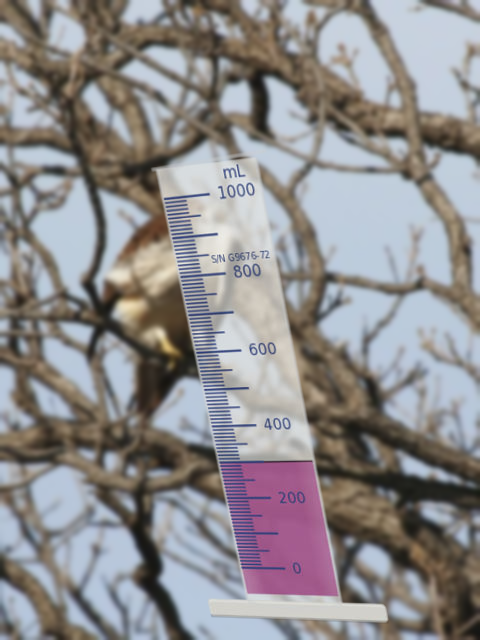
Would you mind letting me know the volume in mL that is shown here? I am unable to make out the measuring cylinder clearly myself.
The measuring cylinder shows 300 mL
